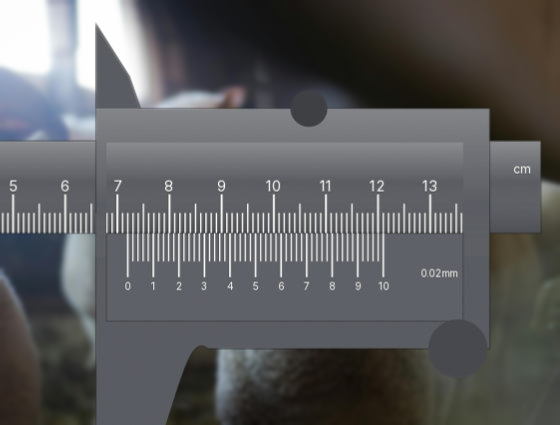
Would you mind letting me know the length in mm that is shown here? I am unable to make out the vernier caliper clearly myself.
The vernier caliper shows 72.0 mm
